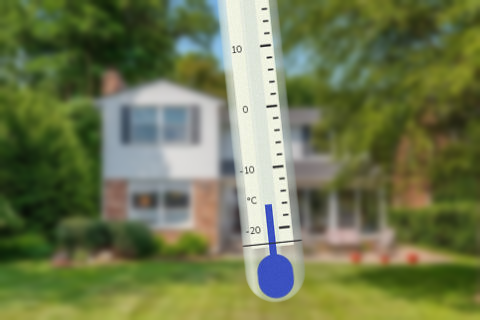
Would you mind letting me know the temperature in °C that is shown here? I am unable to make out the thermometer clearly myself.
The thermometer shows -16 °C
